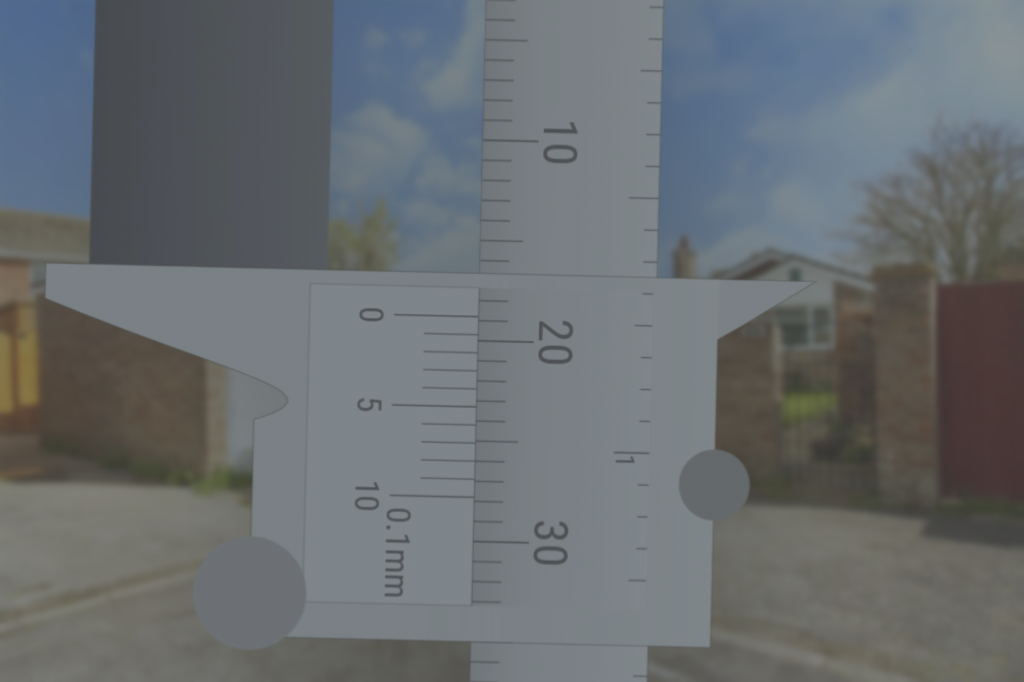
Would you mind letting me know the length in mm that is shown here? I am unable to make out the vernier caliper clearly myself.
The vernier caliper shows 18.8 mm
